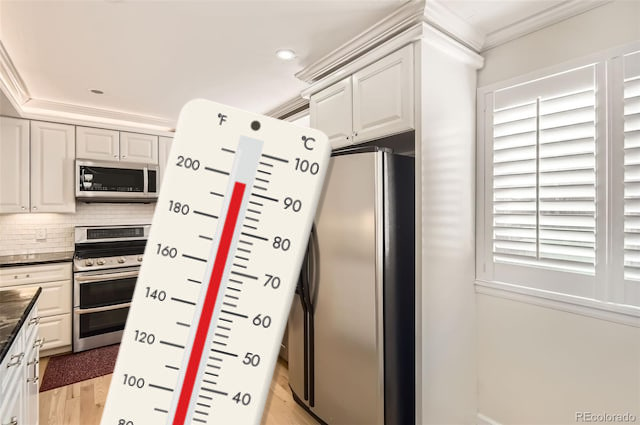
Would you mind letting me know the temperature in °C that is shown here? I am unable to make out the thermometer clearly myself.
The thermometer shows 92 °C
